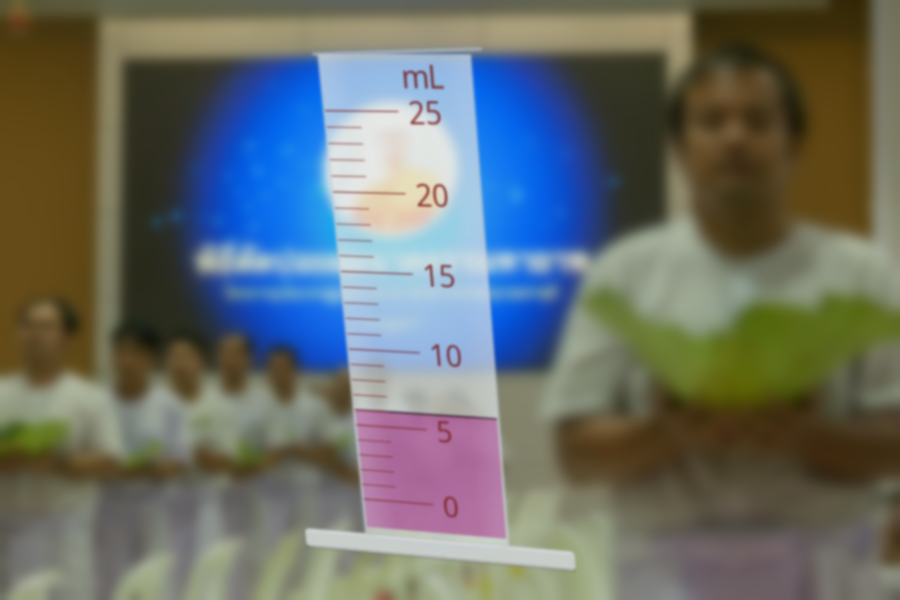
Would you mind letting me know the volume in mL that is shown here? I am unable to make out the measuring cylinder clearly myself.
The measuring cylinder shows 6 mL
